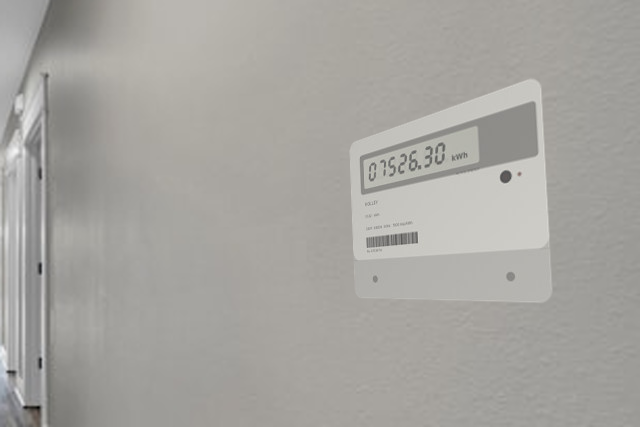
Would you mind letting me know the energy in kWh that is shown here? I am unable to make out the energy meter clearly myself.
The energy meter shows 7526.30 kWh
